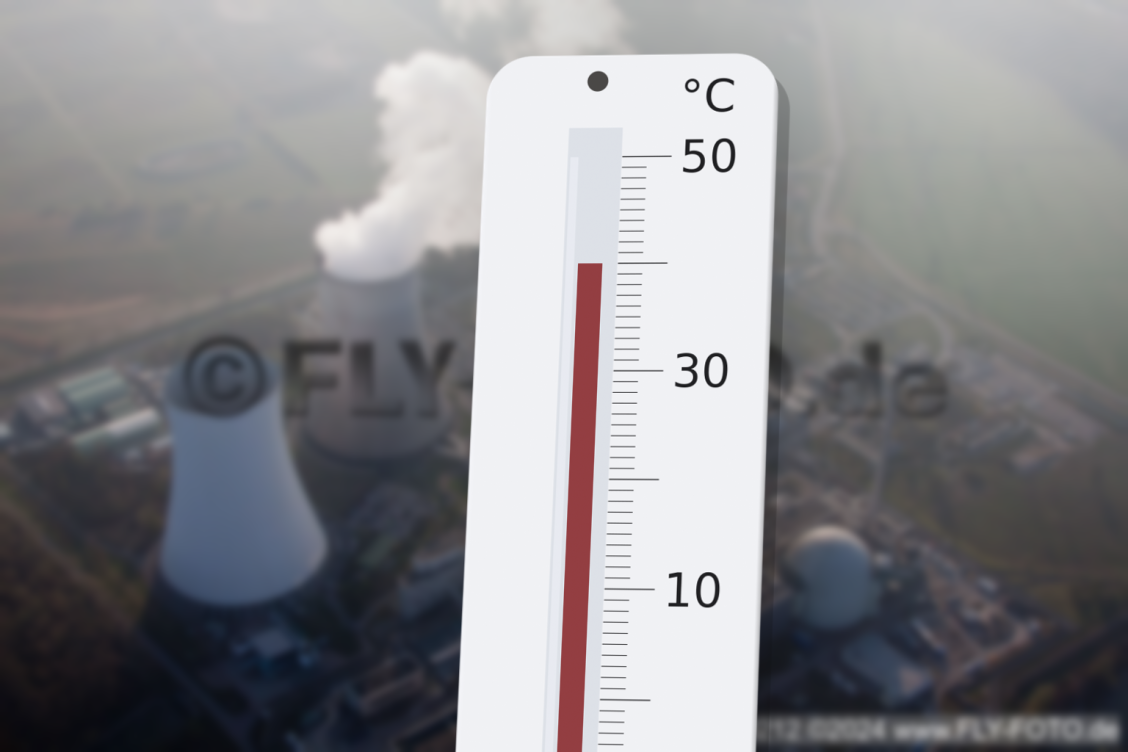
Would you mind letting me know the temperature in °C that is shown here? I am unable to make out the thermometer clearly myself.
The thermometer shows 40 °C
